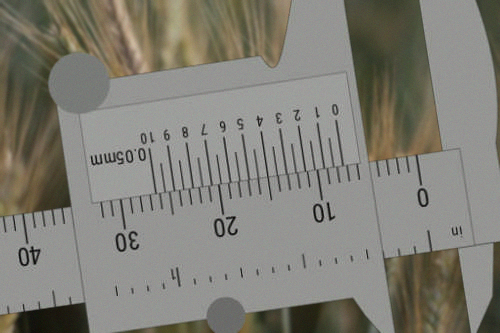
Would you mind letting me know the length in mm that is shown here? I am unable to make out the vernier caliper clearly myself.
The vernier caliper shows 7.4 mm
